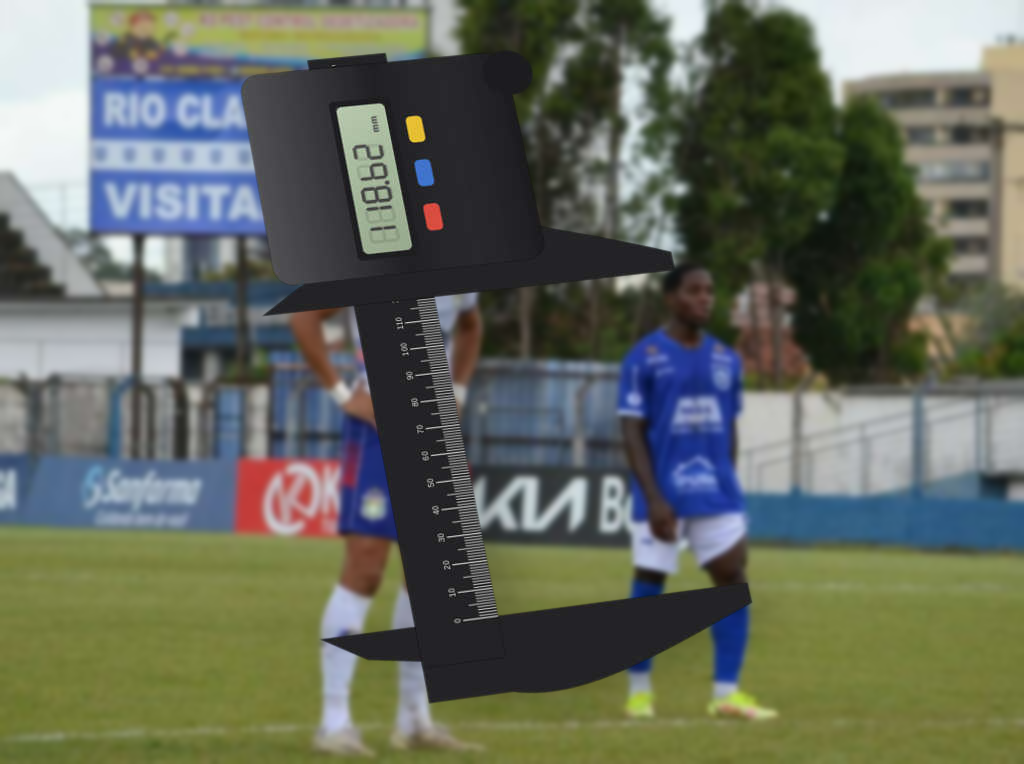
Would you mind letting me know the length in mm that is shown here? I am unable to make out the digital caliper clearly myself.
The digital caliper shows 118.62 mm
